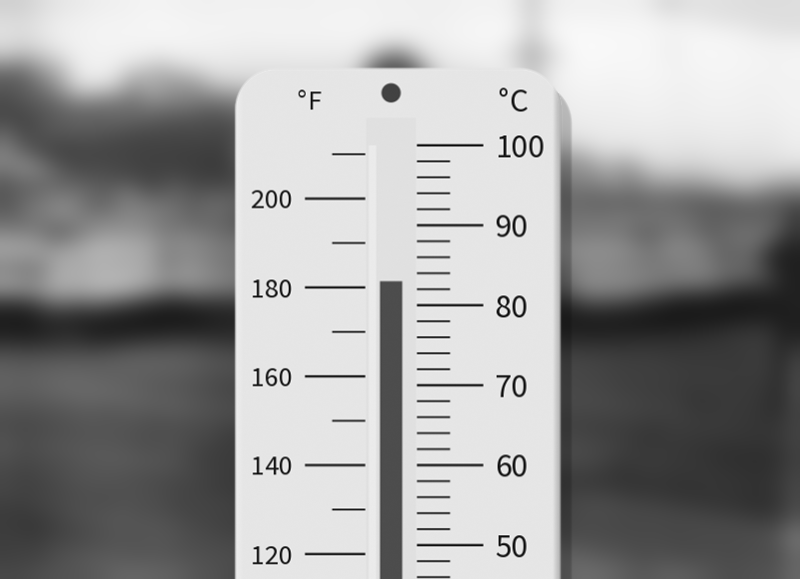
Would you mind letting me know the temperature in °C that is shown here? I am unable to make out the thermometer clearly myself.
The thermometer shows 83 °C
